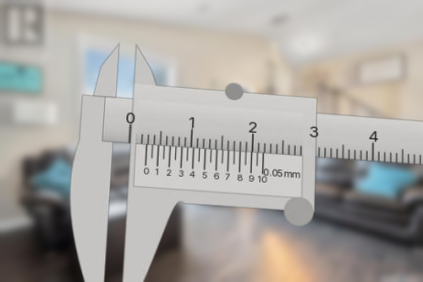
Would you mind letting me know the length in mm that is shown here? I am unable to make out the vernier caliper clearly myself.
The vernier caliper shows 2.8 mm
